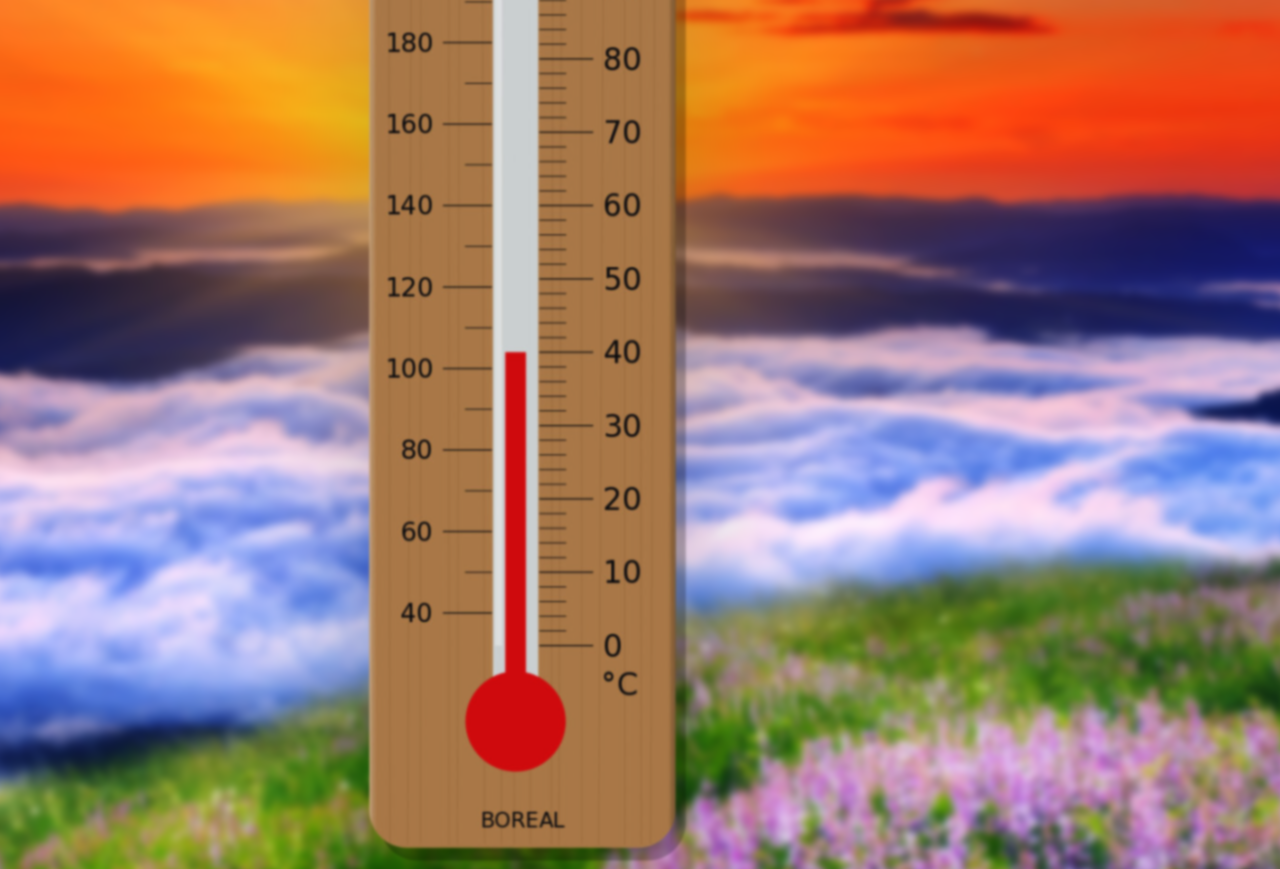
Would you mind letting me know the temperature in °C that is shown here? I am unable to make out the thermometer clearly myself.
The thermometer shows 40 °C
